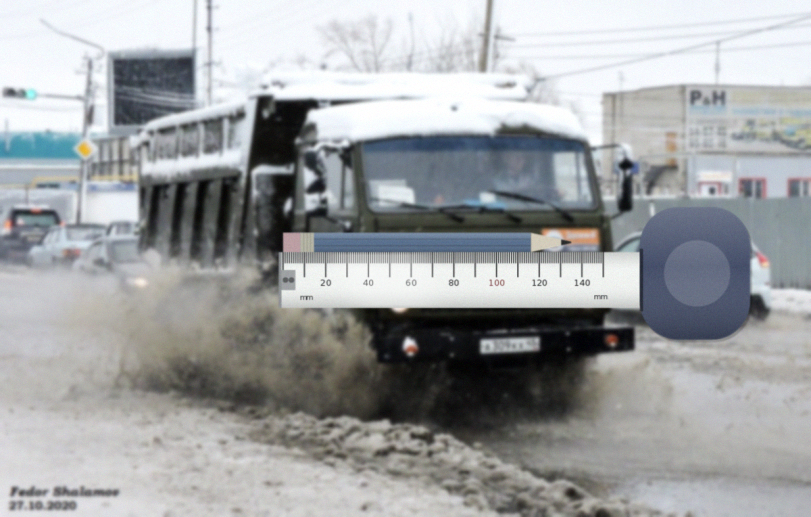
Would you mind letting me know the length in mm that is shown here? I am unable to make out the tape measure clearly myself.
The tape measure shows 135 mm
